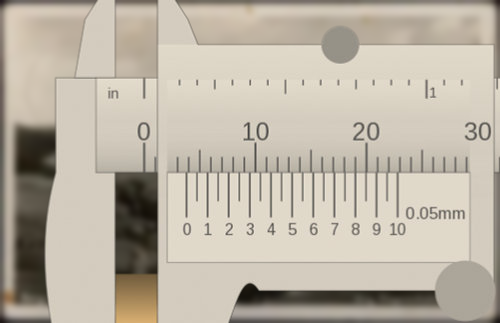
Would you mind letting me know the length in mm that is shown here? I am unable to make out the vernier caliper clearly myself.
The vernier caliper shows 3.8 mm
